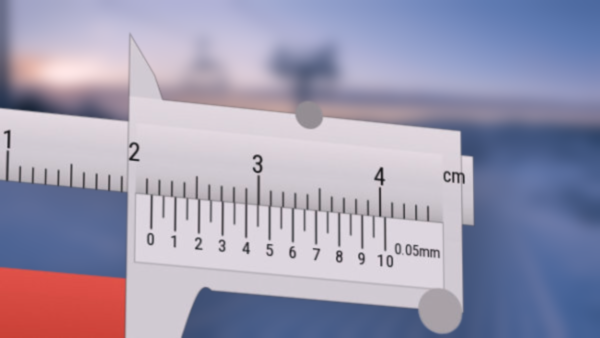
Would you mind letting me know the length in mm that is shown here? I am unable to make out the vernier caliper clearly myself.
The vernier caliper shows 21.4 mm
